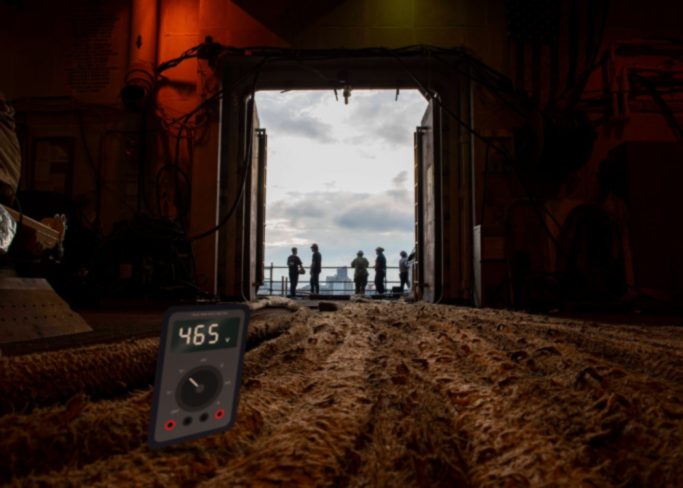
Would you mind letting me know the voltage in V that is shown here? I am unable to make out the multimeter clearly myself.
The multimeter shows 465 V
